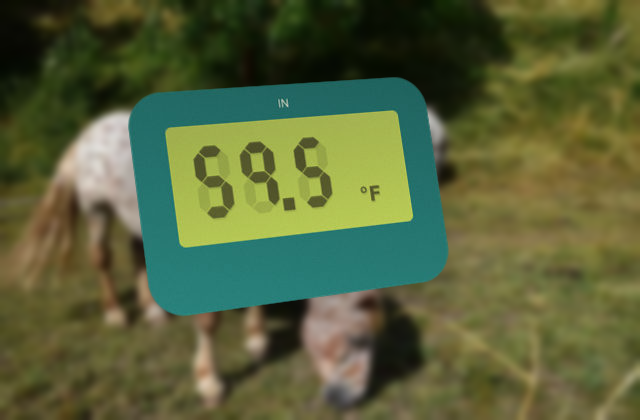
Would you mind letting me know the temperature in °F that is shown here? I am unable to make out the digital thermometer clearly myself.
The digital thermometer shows 59.5 °F
